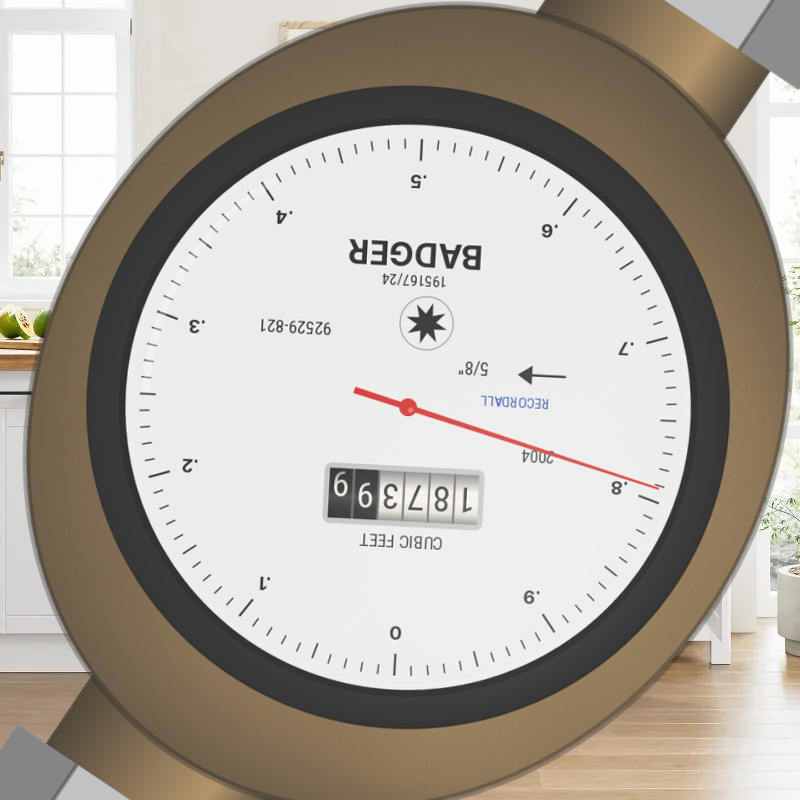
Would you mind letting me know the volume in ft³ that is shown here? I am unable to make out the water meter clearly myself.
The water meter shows 187398.79 ft³
